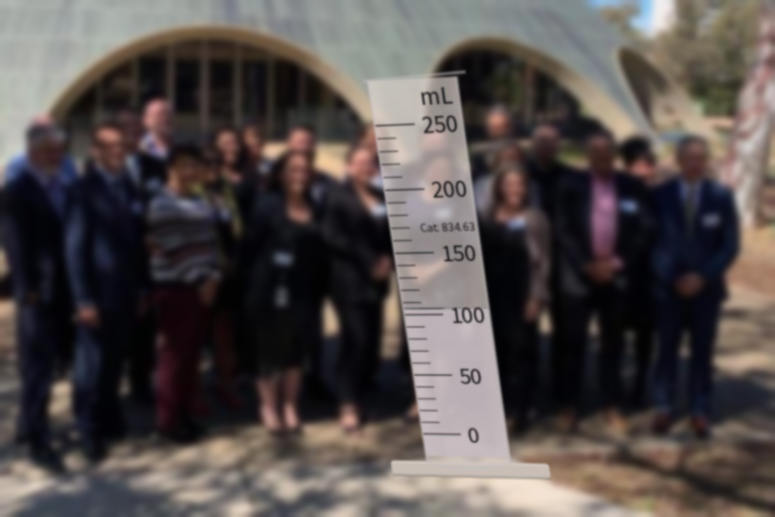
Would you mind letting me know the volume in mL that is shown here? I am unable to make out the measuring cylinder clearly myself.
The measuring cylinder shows 105 mL
